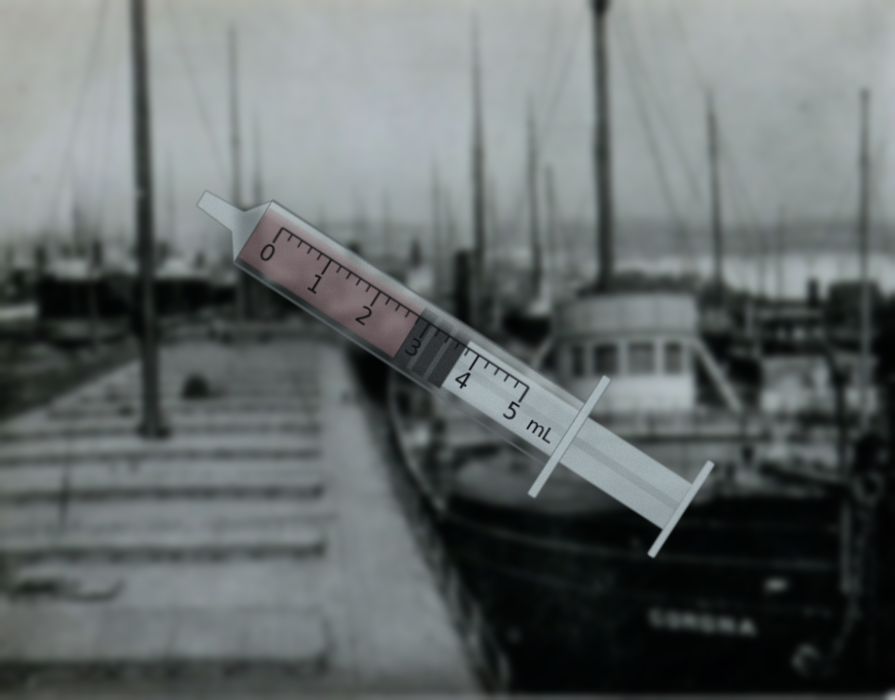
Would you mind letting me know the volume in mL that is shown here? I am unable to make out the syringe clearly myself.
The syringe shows 2.8 mL
